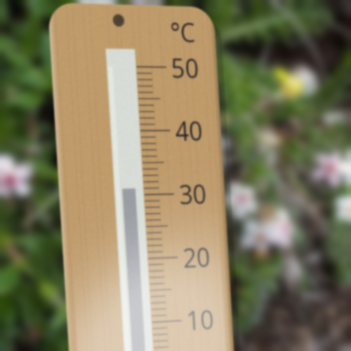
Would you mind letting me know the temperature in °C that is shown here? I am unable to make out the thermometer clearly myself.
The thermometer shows 31 °C
